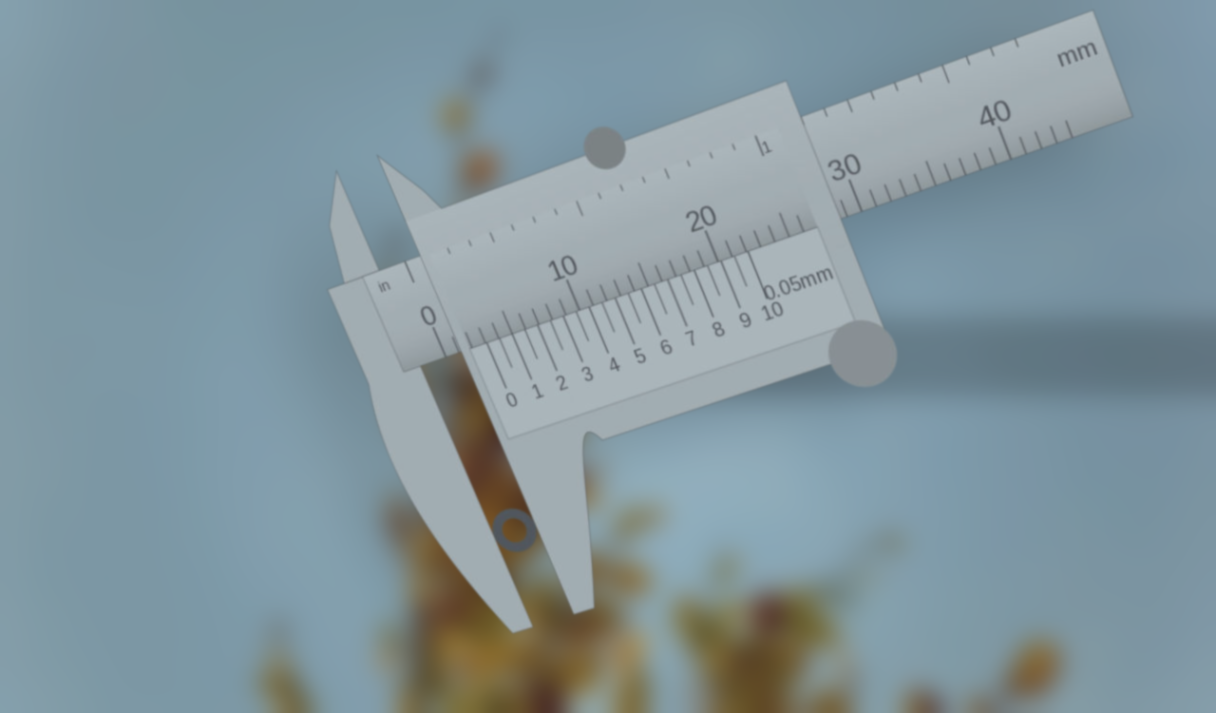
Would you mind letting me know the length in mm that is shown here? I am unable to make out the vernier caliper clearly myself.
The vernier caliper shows 3.1 mm
